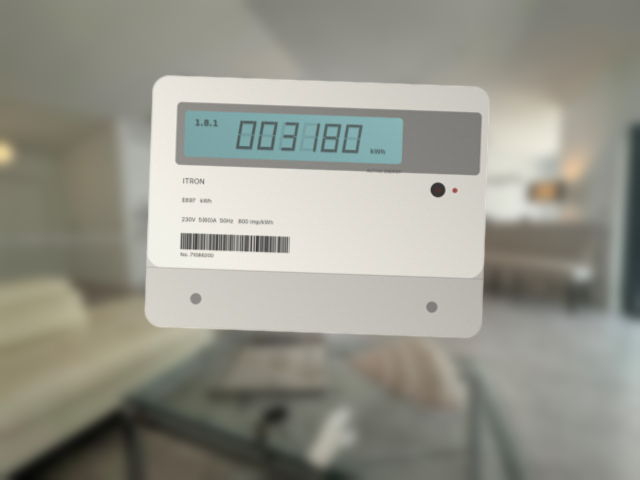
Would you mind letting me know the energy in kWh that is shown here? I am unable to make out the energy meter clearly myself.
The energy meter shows 3180 kWh
